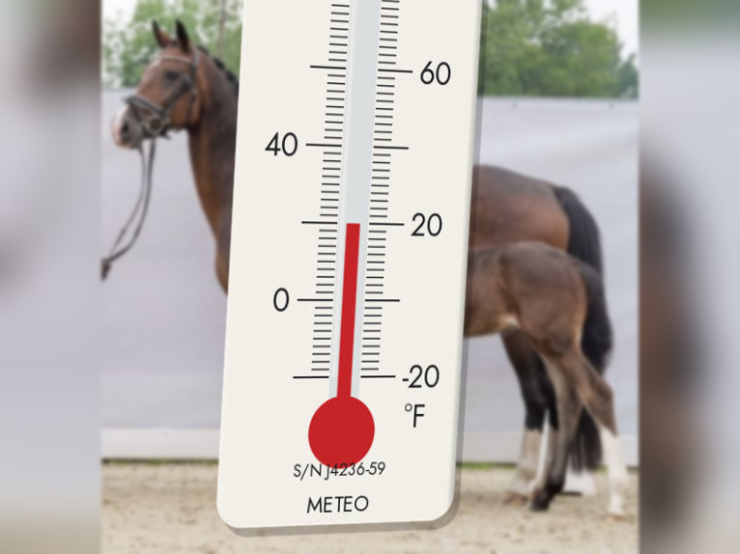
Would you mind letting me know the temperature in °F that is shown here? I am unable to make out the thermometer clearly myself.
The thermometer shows 20 °F
